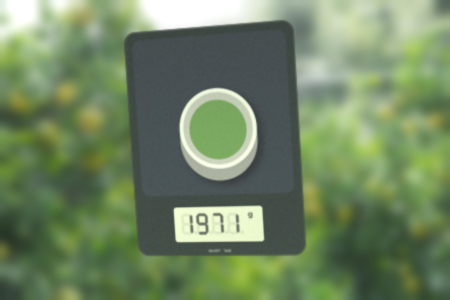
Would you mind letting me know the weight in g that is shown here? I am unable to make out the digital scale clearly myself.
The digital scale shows 1971 g
